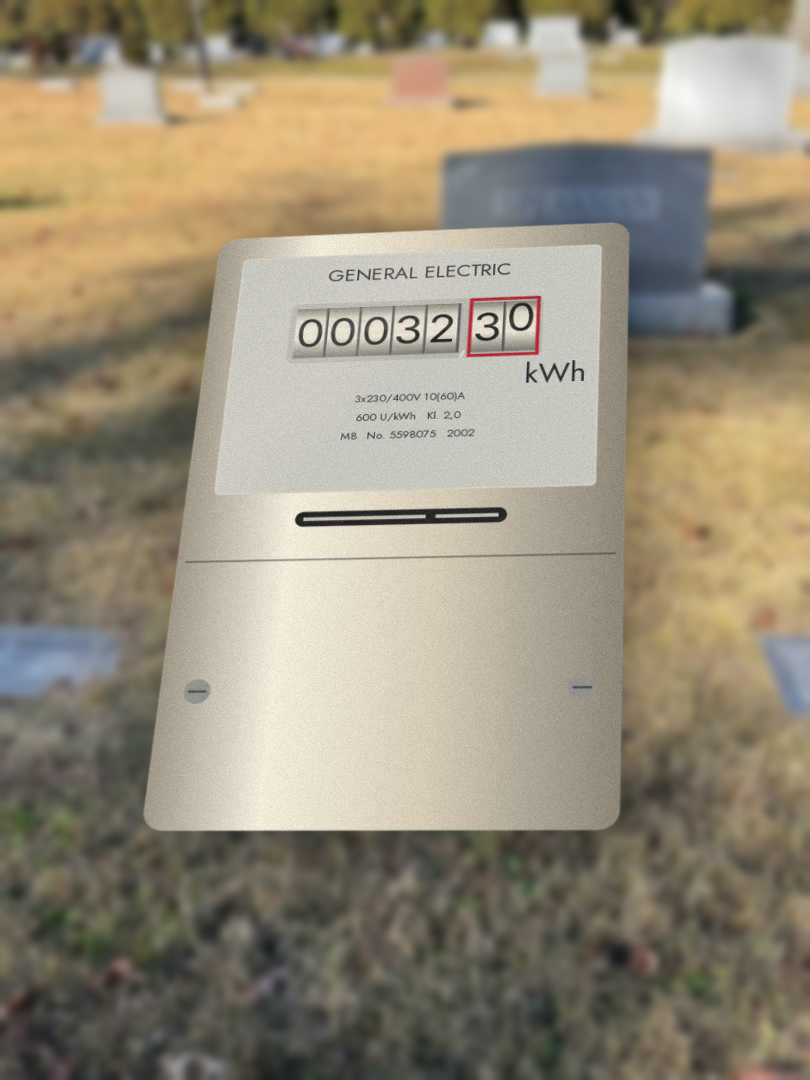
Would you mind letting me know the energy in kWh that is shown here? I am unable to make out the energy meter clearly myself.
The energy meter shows 32.30 kWh
